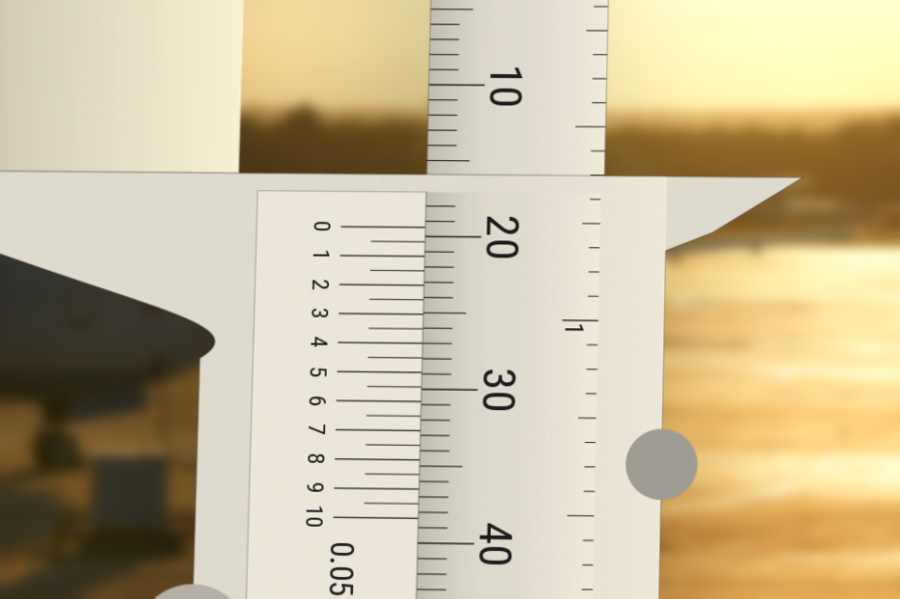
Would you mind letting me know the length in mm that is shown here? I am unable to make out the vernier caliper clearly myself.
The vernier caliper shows 19.4 mm
